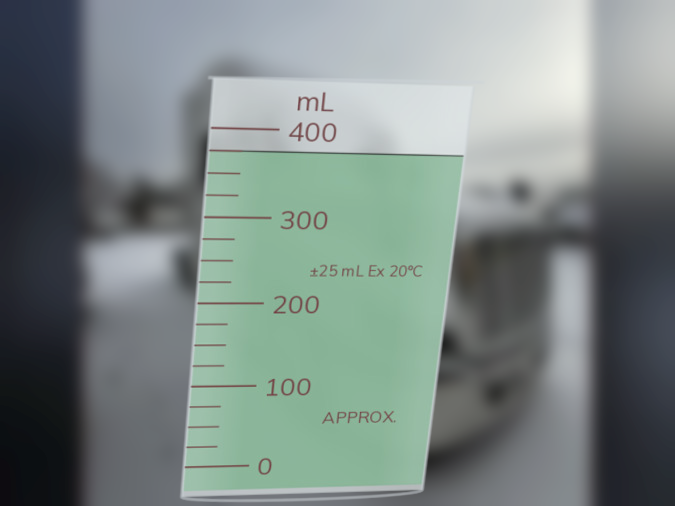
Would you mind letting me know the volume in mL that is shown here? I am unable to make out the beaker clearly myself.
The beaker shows 375 mL
